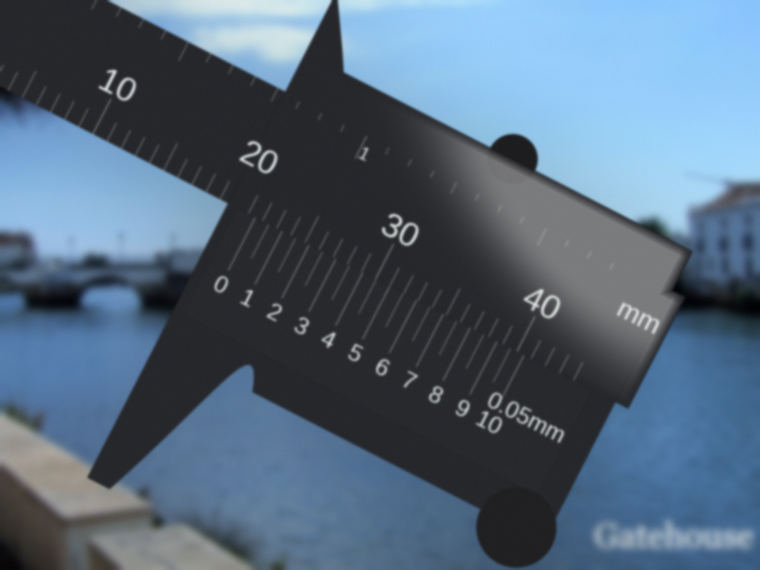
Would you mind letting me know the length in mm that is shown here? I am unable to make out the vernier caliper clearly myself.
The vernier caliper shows 21.5 mm
